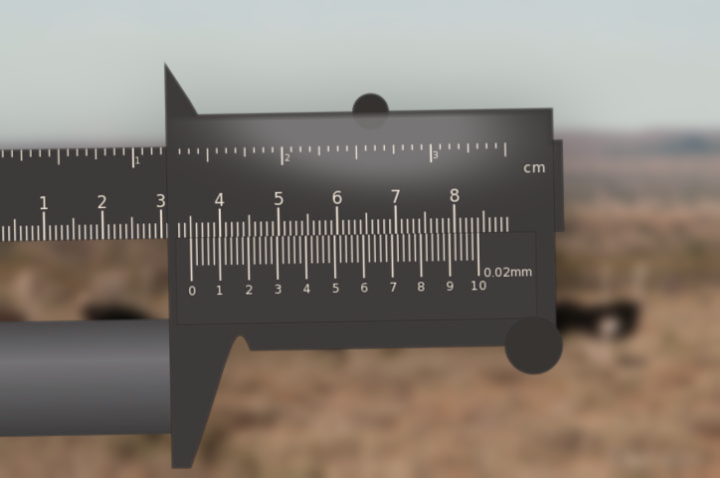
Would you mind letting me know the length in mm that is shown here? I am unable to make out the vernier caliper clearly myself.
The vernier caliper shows 35.0 mm
